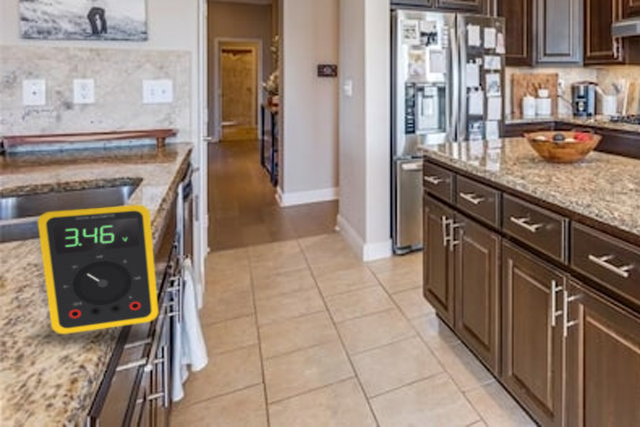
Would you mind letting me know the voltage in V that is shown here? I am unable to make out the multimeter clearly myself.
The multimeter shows 3.46 V
